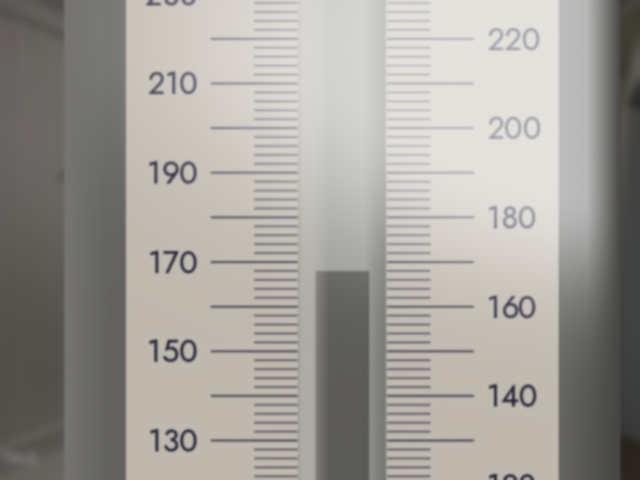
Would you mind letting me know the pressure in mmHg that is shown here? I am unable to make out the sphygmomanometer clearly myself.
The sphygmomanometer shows 168 mmHg
